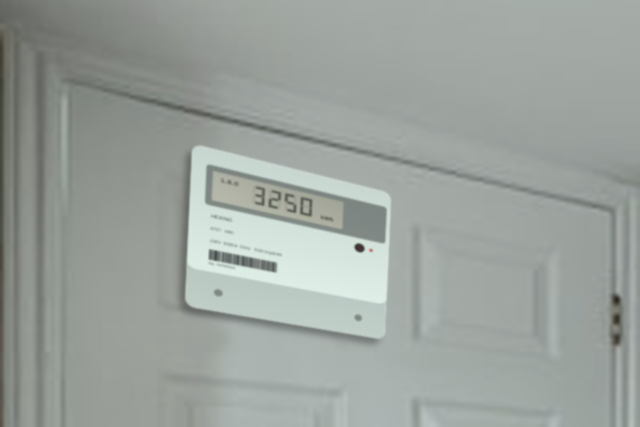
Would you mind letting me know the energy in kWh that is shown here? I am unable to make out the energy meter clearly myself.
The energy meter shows 3250 kWh
